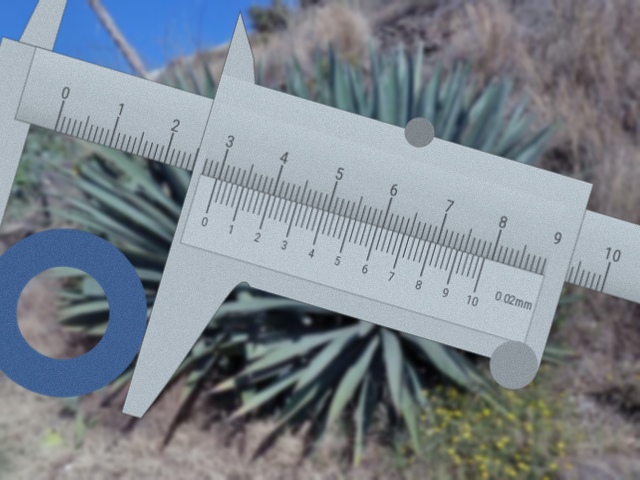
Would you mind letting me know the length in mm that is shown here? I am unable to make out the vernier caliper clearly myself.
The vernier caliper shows 29.6 mm
